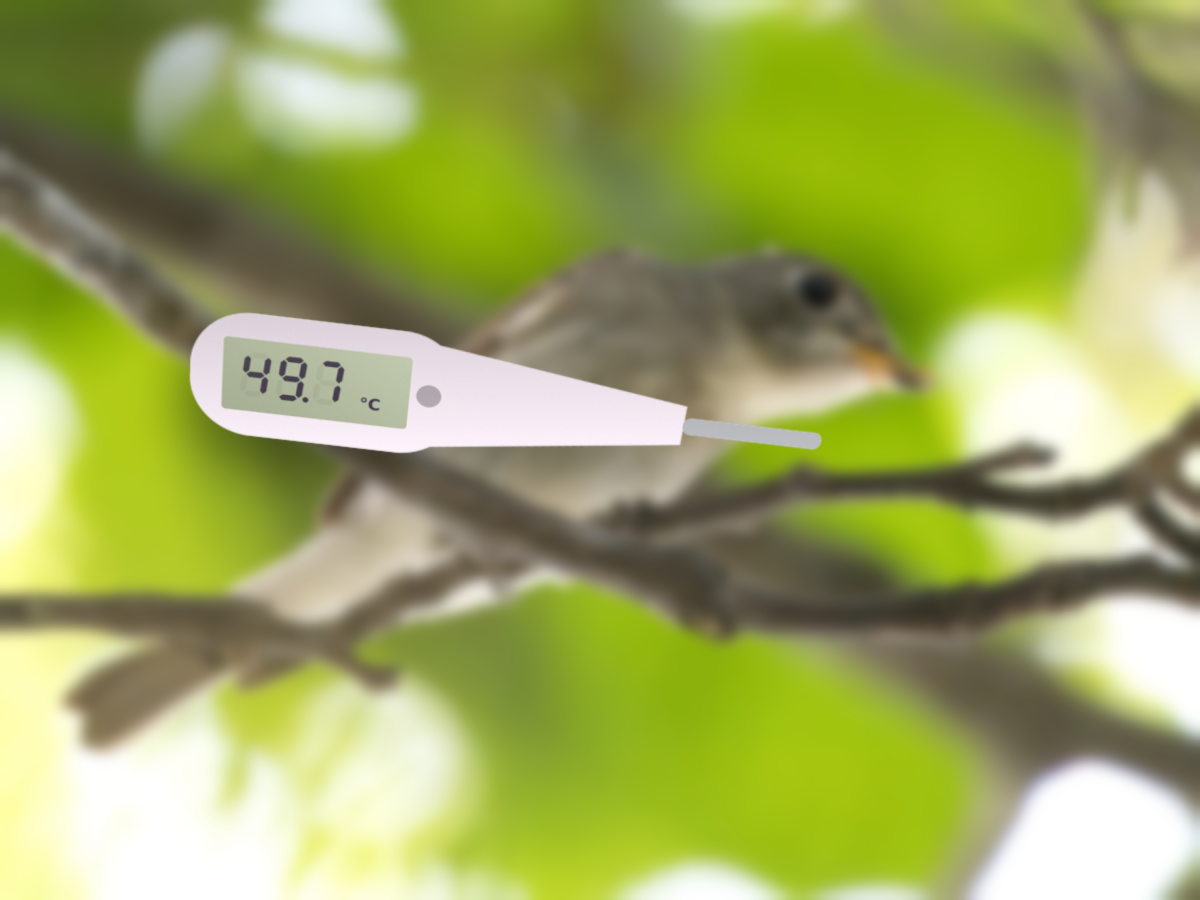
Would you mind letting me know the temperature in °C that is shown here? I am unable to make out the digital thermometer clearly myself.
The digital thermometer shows 49.7 °C
